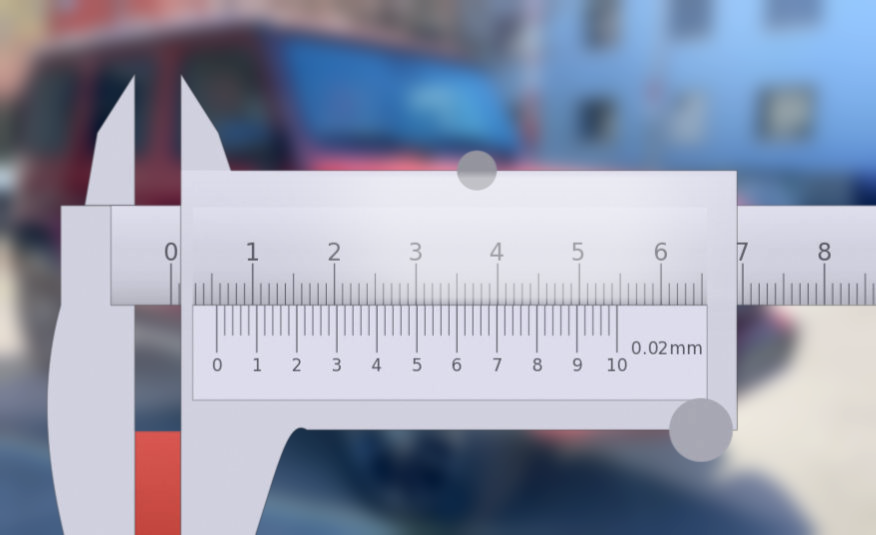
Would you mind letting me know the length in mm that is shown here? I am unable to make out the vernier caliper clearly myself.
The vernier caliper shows 5.6 mm
